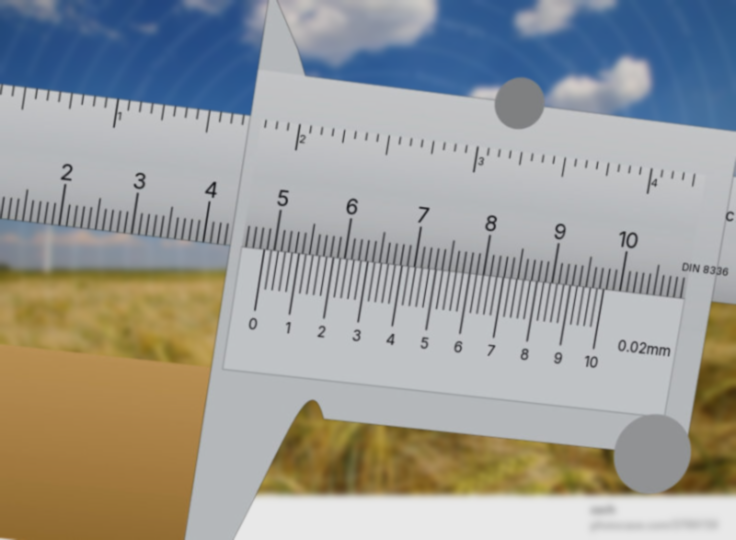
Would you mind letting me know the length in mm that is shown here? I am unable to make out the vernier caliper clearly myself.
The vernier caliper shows 48.6 mm
